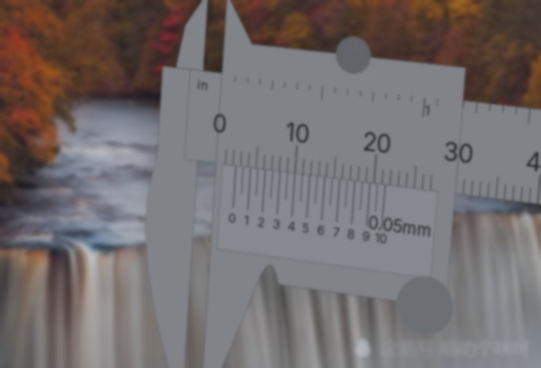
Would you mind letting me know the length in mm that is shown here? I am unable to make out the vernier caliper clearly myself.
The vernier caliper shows 2.4 mm
